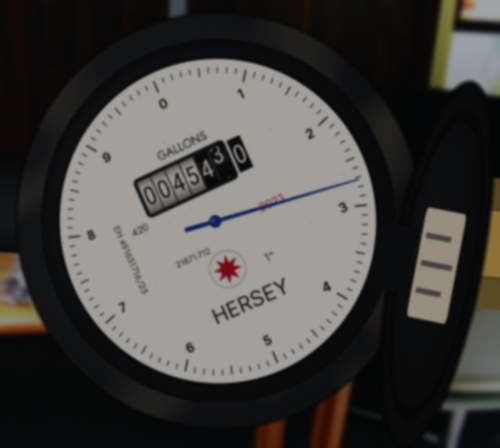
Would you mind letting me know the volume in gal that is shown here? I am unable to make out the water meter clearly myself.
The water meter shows 45432.7 gal
